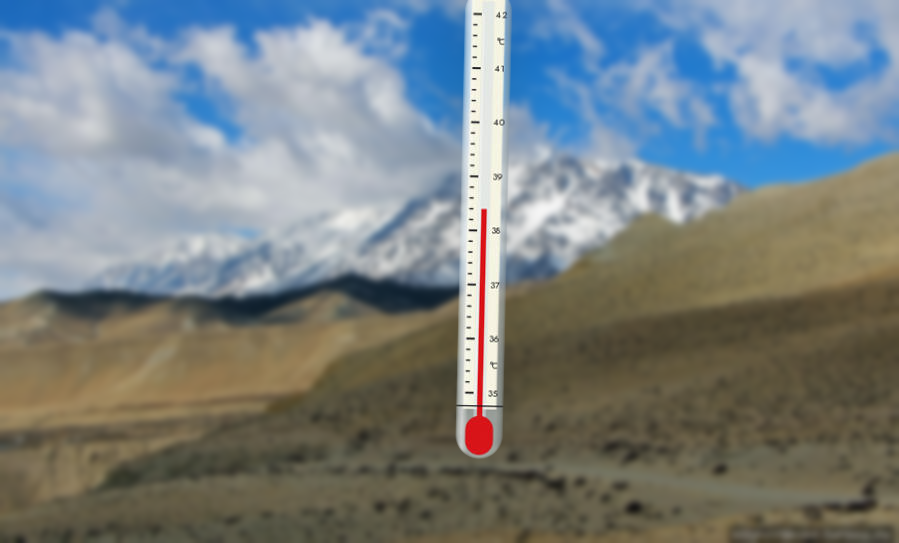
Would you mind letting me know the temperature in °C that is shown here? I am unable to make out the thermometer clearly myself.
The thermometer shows 38.4 °C
